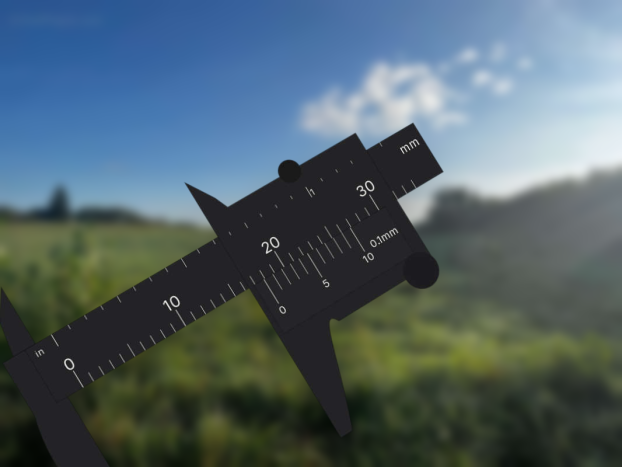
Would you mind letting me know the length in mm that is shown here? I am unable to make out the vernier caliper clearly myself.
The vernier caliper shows 17.9 mm
